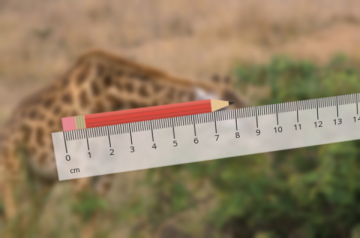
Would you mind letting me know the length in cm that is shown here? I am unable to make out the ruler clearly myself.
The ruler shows 8 cm
